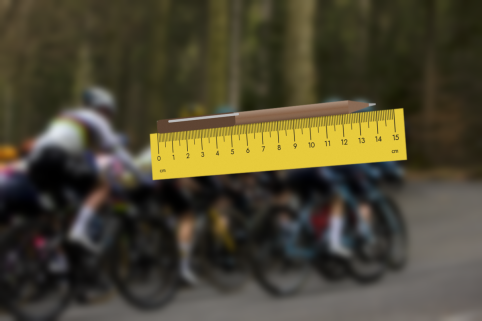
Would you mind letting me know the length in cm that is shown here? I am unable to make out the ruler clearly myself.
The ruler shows 14 cm
